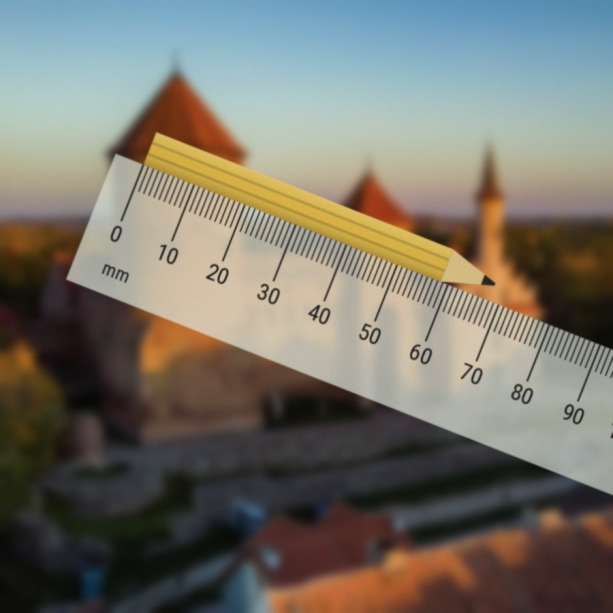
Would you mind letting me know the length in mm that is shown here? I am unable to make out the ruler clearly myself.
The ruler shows 68 mm
